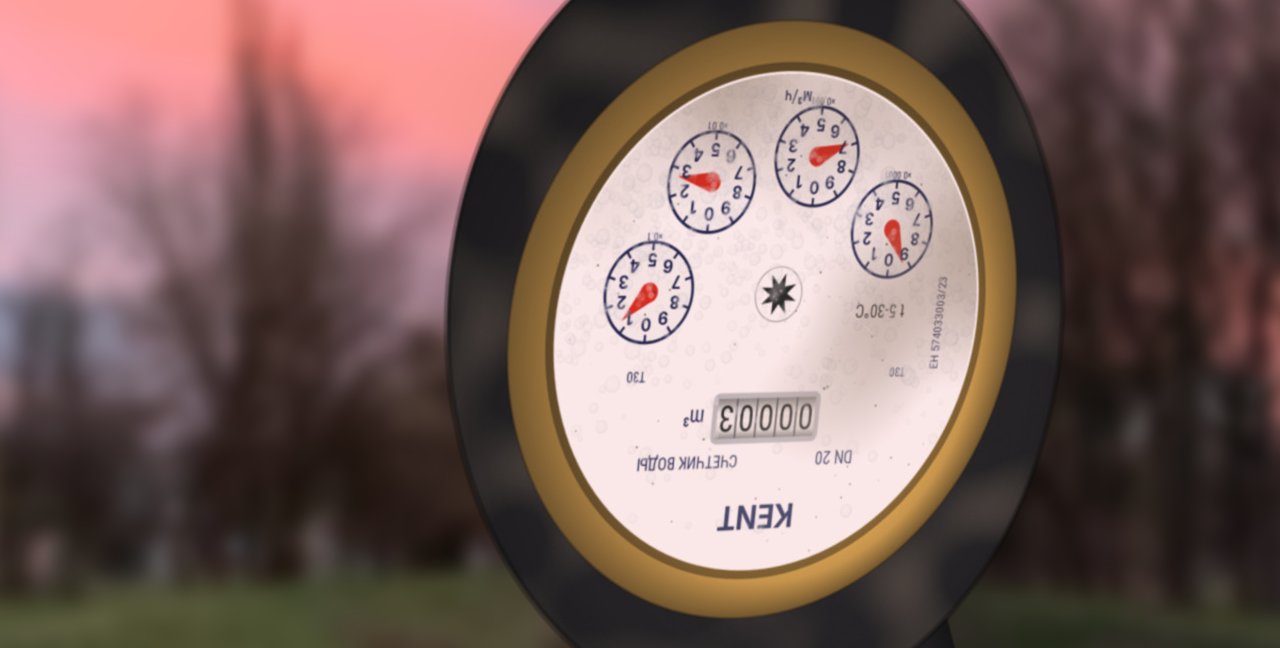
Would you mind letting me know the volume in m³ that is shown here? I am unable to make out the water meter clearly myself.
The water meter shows 3.1269 m³
